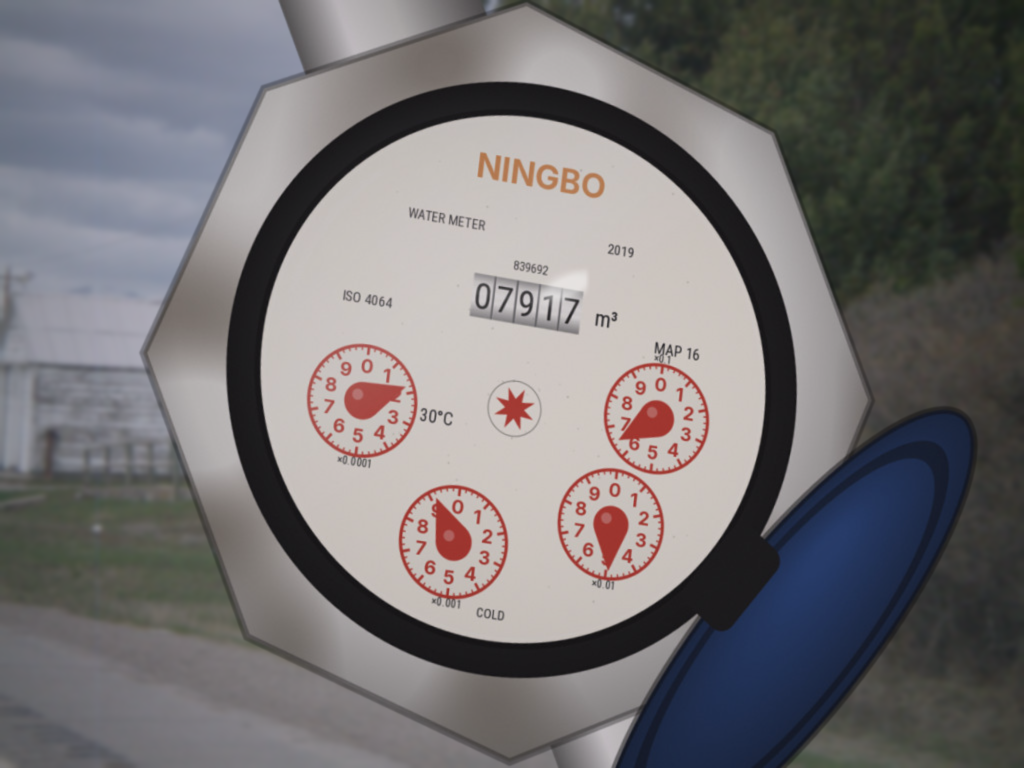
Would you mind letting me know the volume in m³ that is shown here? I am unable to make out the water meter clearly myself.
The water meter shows 7917.6491 m³
